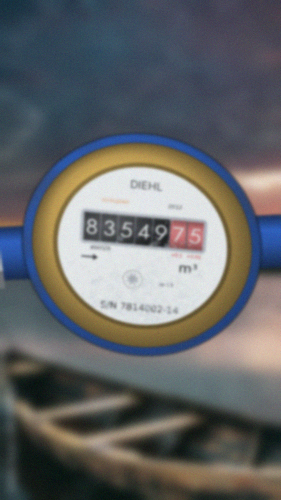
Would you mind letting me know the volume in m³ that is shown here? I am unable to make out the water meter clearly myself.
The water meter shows 83549.75 m³
